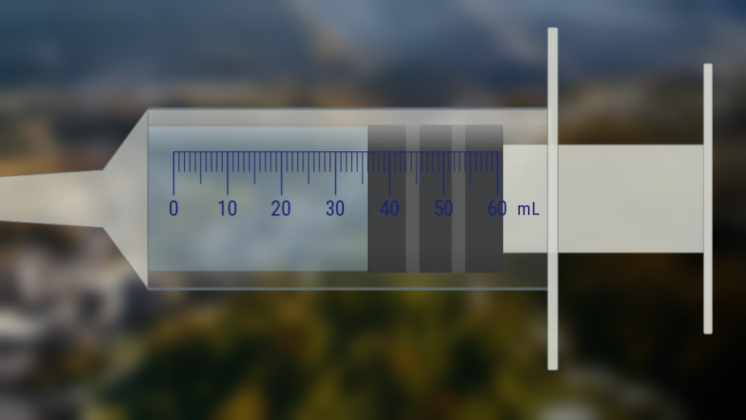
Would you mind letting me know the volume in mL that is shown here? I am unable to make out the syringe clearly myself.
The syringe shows 36 mL
